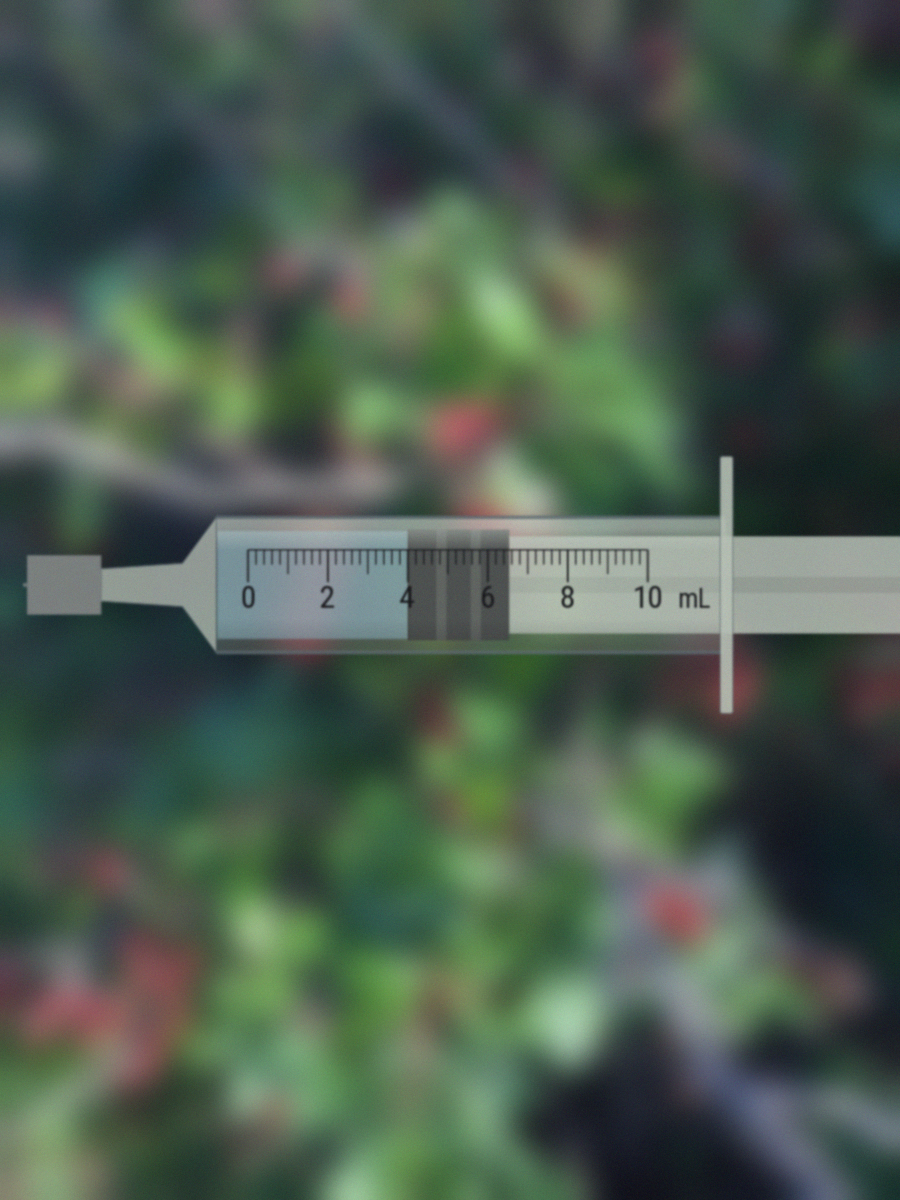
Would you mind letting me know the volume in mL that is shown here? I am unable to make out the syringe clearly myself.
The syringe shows 4 mL
